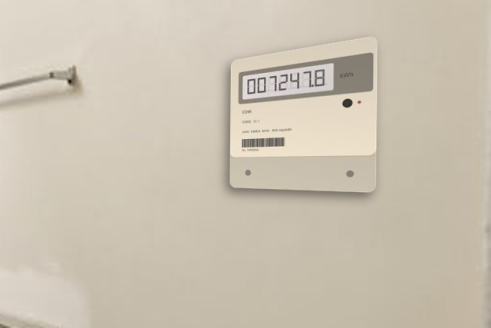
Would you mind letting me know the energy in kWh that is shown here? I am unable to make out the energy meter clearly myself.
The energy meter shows 7247.8 kWh
